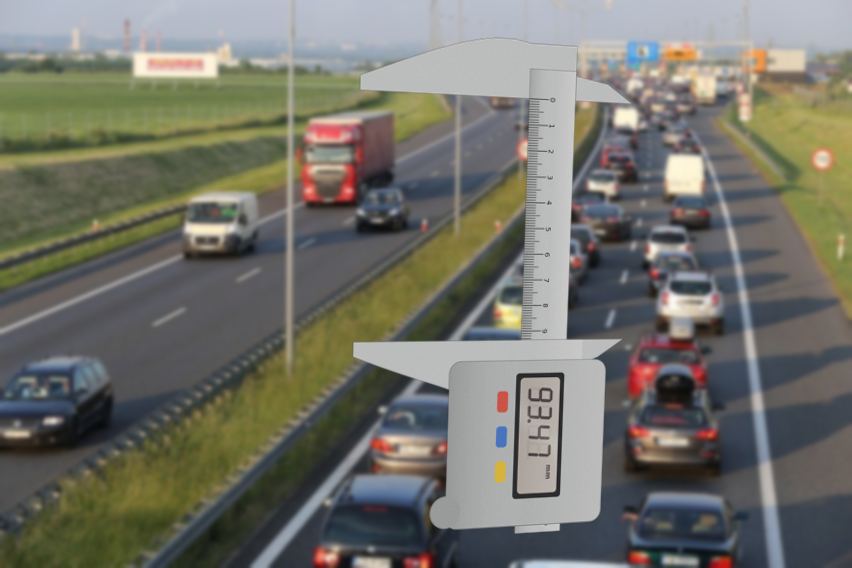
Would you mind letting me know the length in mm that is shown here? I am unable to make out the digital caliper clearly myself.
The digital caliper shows 93.47 mm
